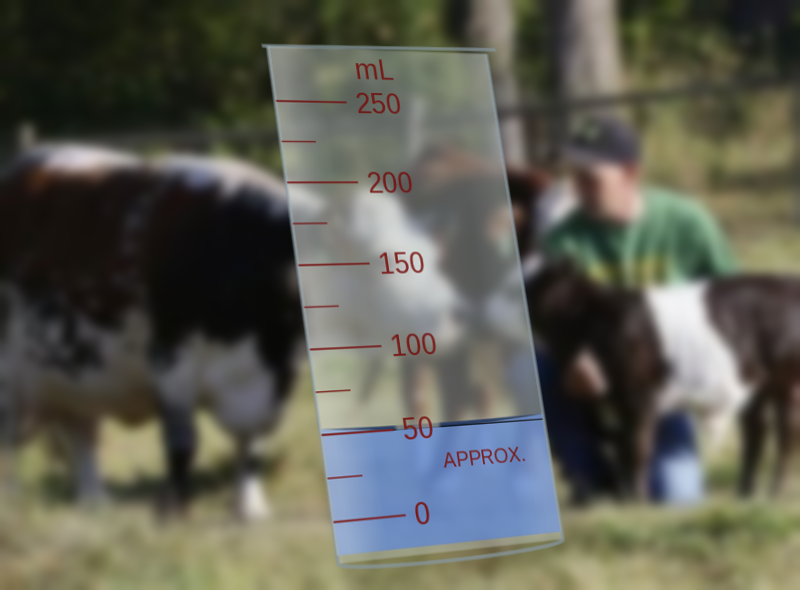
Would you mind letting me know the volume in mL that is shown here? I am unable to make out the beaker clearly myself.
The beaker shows 50 mL
